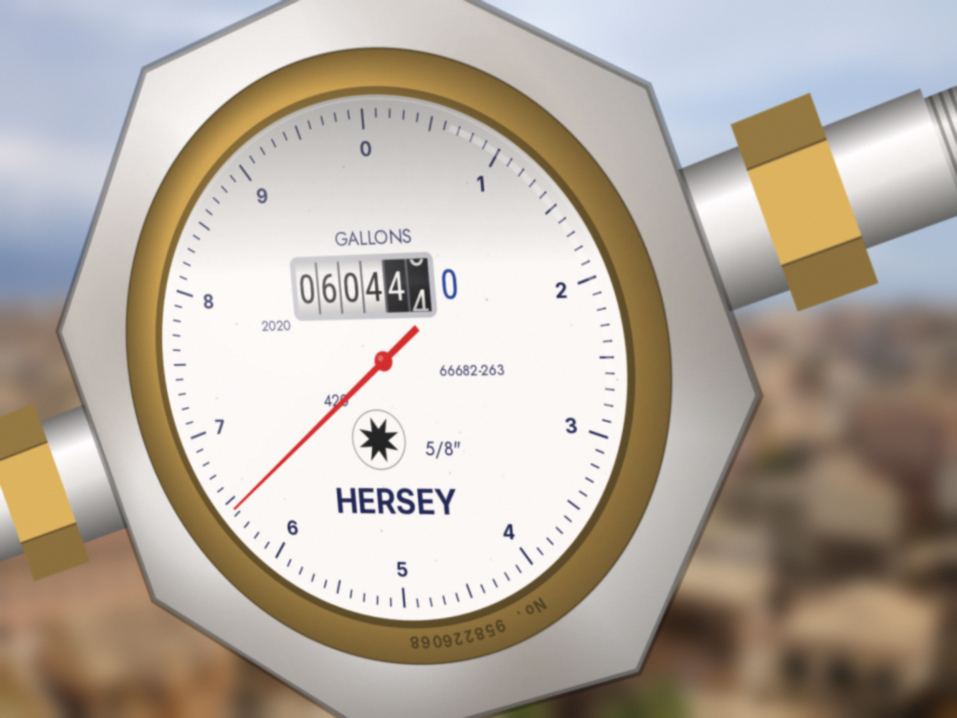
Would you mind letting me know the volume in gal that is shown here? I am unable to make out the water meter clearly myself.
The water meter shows 604436.4 gal
